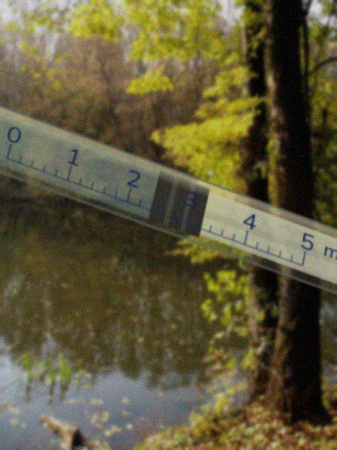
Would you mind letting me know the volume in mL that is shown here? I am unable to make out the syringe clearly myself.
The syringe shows 2.4 mL
